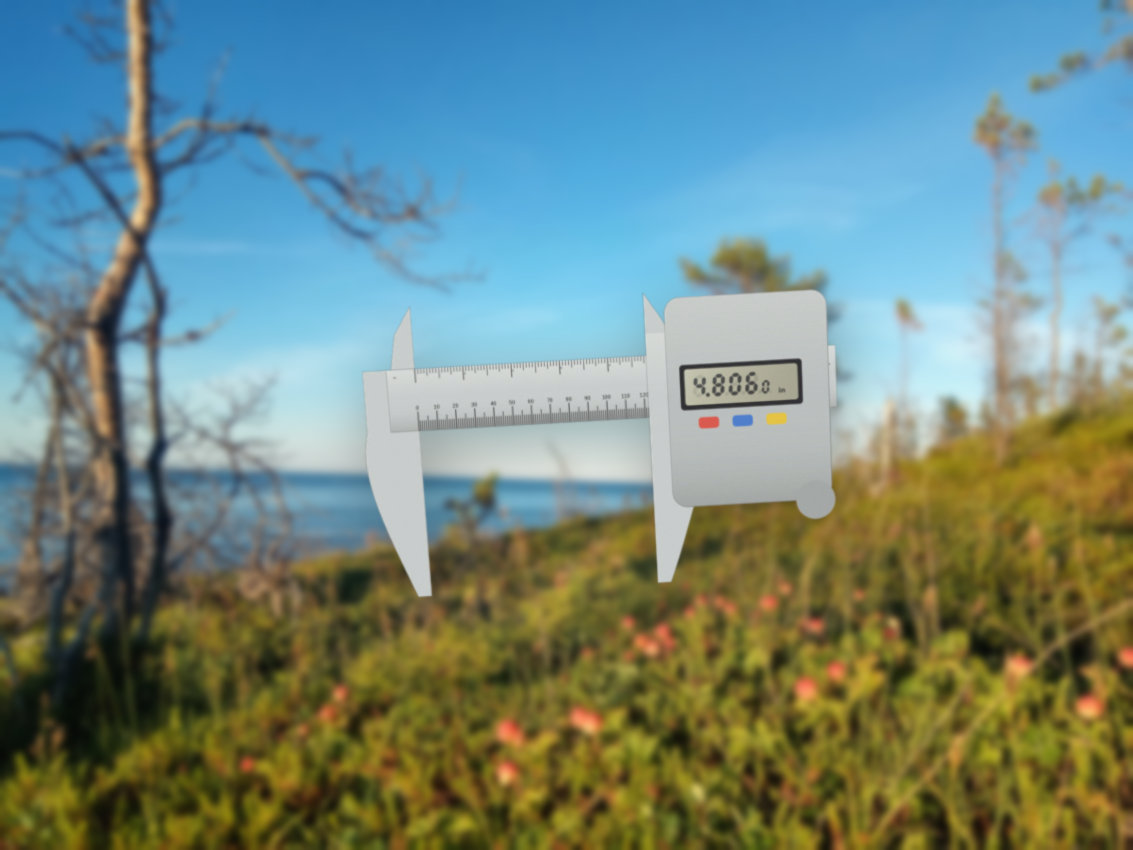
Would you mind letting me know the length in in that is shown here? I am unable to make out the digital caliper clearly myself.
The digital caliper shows 4.8060 in
